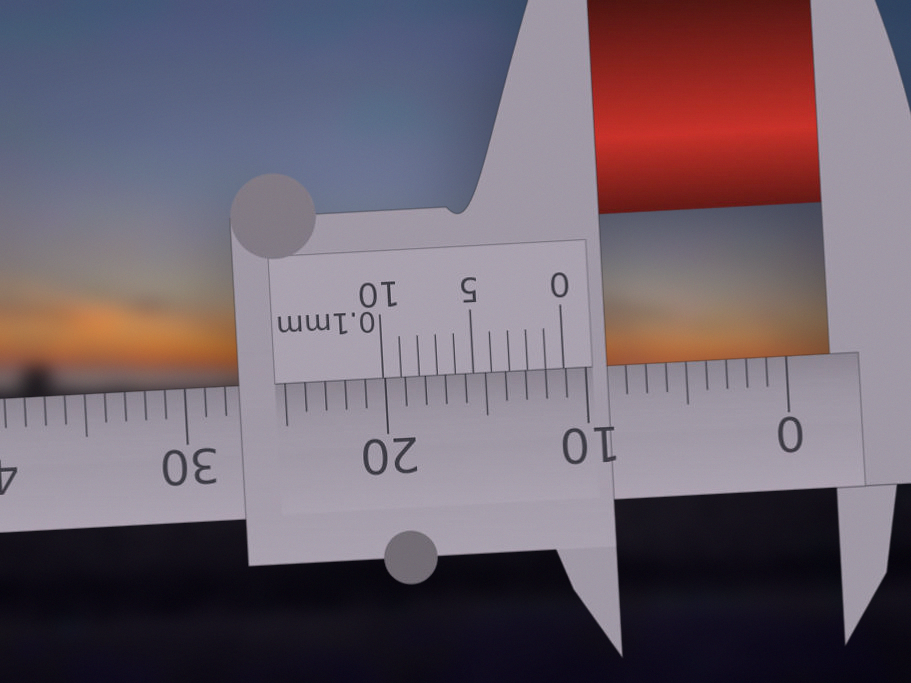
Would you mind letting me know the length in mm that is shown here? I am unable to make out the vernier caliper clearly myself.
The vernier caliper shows 11.1 mm
